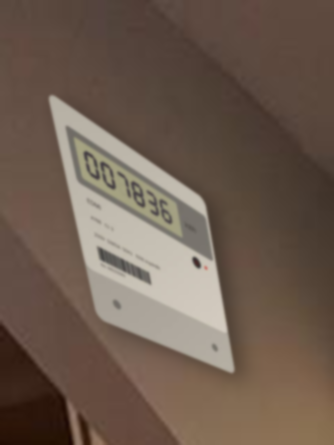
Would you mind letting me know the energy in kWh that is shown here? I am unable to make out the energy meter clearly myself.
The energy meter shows 7836 kWh
